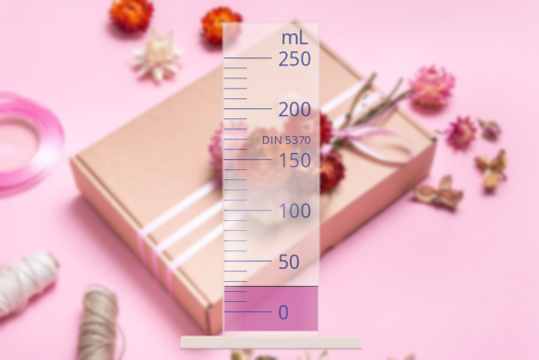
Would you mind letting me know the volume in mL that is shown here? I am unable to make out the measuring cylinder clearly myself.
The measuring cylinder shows 25 mL
